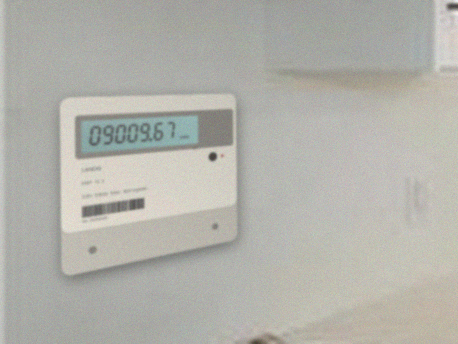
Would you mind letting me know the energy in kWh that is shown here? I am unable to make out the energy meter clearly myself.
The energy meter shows 9009.67 kWh
